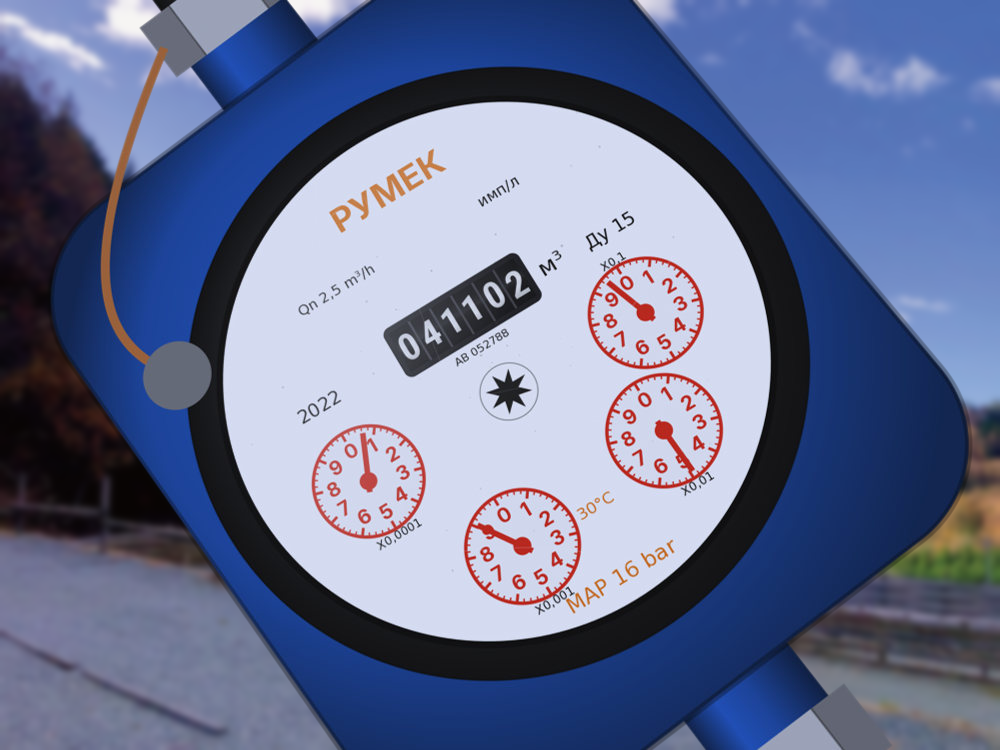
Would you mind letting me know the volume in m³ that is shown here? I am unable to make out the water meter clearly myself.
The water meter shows 41101.9490 m³
